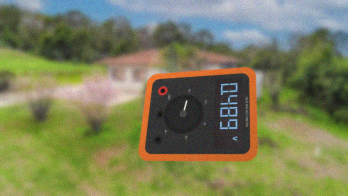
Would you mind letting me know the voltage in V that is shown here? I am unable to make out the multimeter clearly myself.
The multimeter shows 0.489 V
